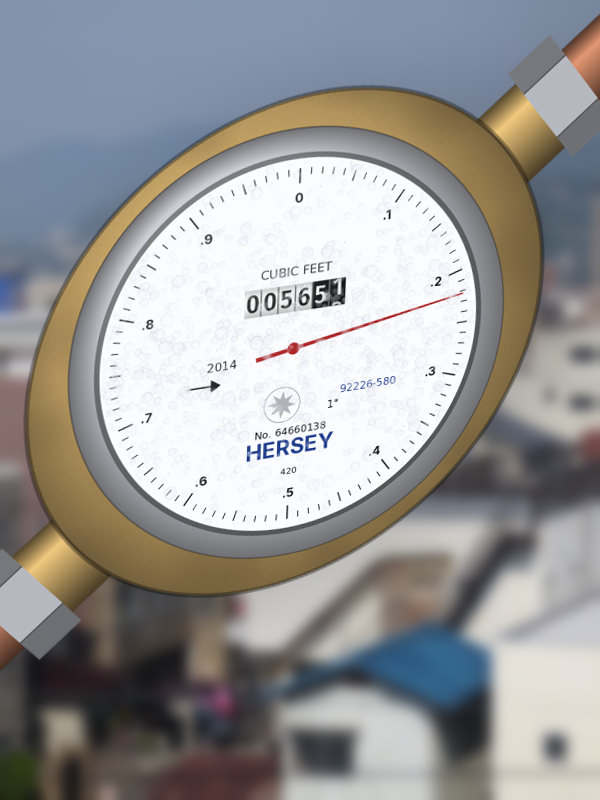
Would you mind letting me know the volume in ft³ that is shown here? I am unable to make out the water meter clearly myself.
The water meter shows 5651.22 ft³
